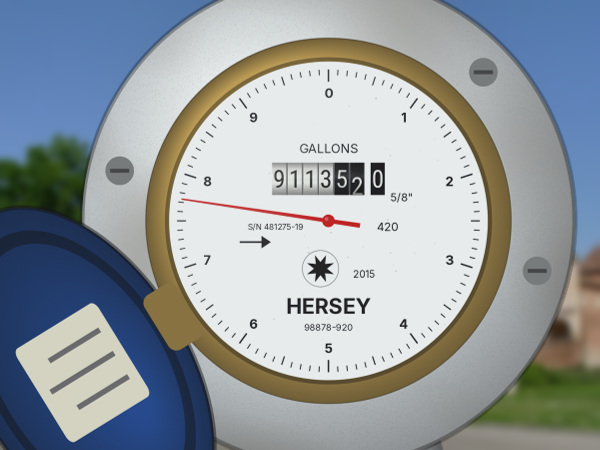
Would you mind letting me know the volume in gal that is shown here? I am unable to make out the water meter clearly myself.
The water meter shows 9113517.7 gal
